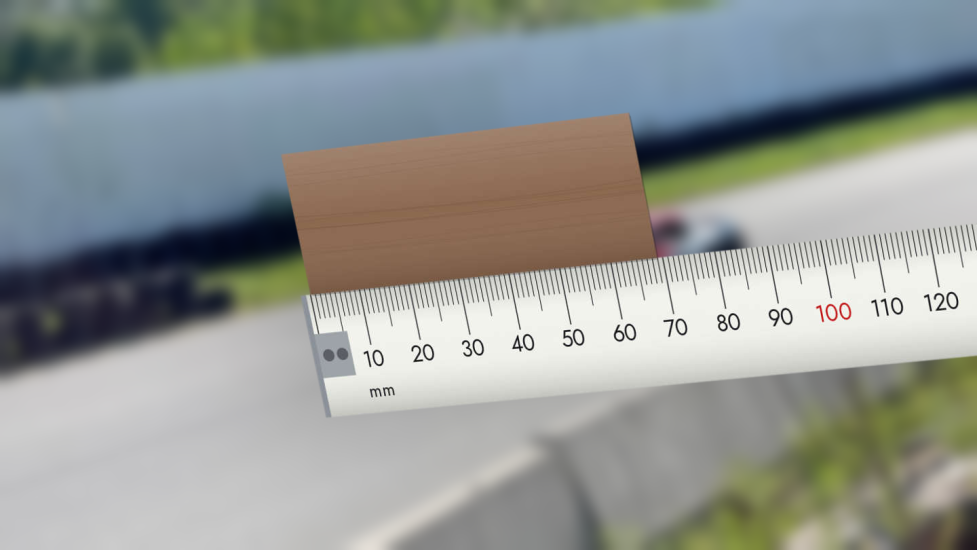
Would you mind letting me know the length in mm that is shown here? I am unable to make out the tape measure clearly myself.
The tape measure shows 69 mm
